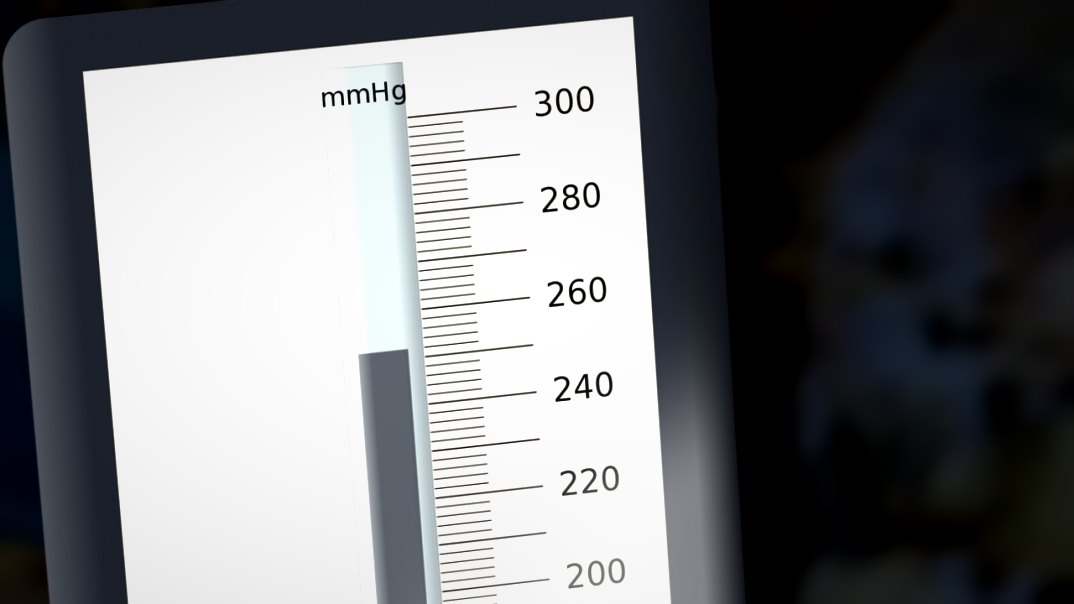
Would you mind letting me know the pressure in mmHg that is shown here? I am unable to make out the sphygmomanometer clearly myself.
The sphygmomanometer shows 252 mmHg
